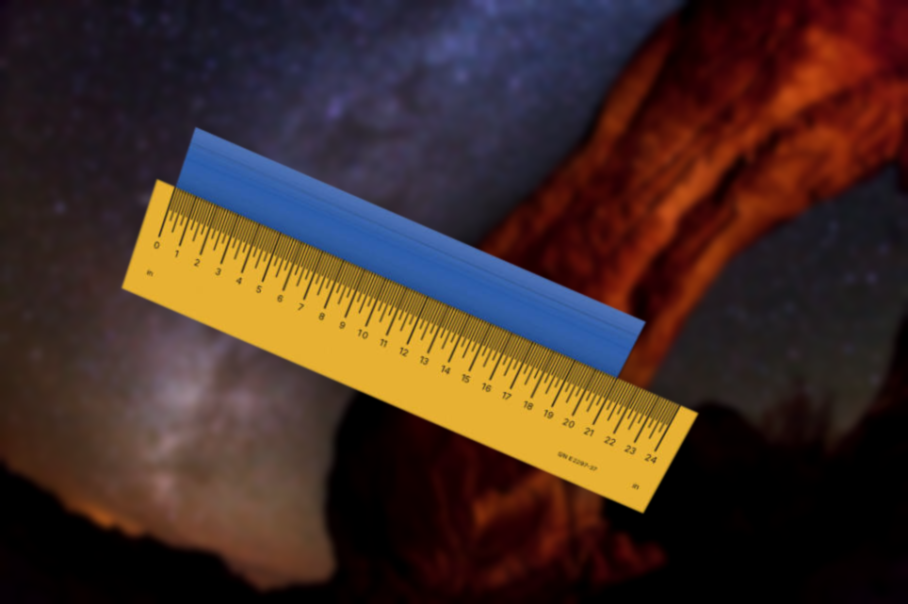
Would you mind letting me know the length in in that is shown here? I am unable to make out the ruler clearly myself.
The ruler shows 21 in
